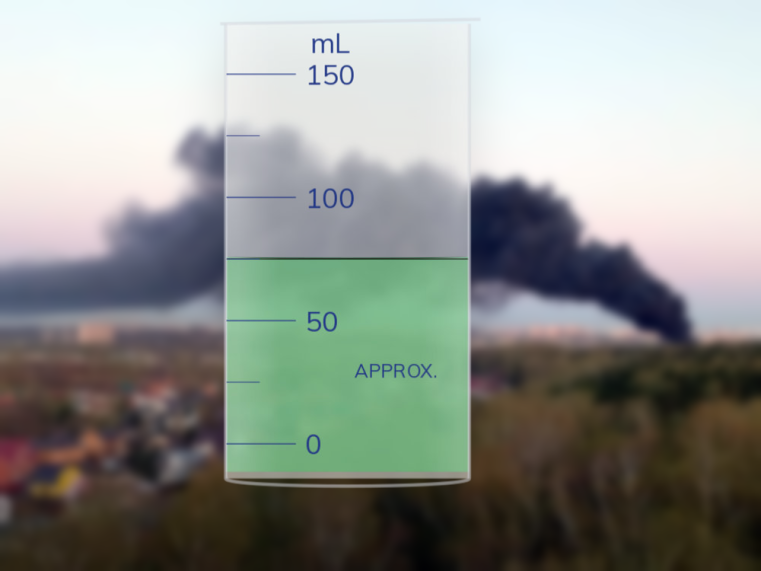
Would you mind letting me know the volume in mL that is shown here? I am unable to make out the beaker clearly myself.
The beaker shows 75 mL
